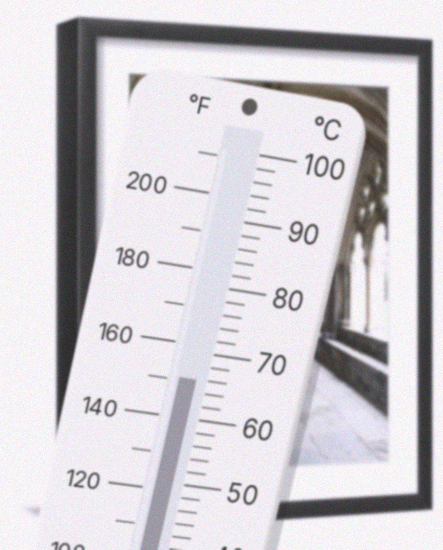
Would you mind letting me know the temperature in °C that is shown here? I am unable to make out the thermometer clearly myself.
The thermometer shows 66 °C
